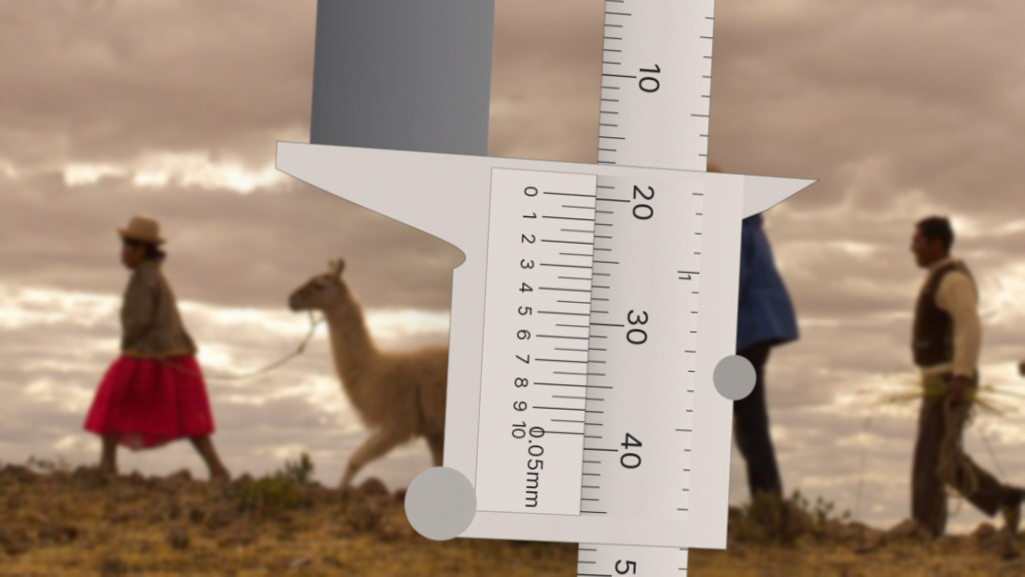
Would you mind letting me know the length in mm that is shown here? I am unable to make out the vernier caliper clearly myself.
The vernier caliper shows 19.8 mm
